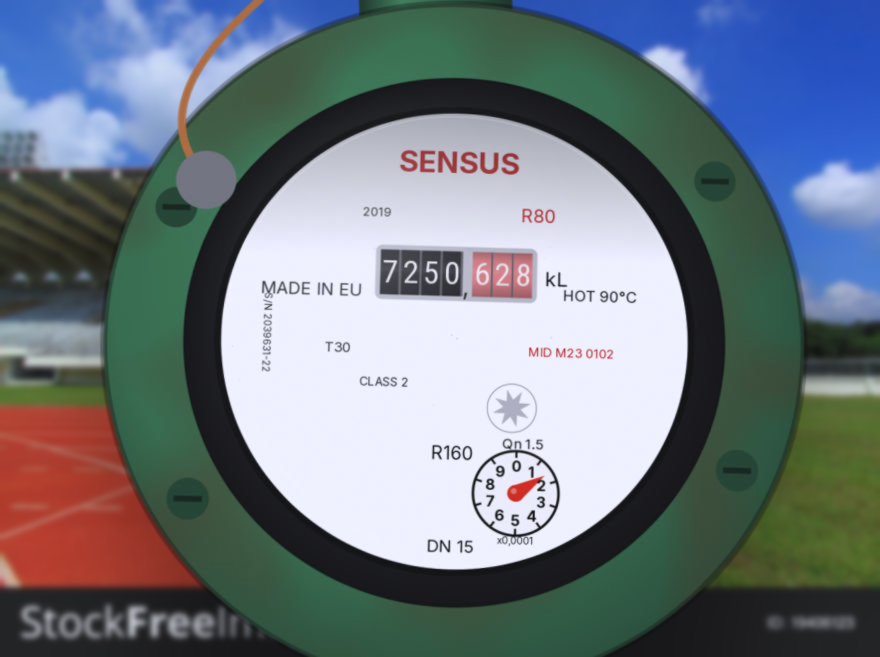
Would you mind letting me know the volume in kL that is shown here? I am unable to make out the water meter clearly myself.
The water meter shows 7250.6281 kL
